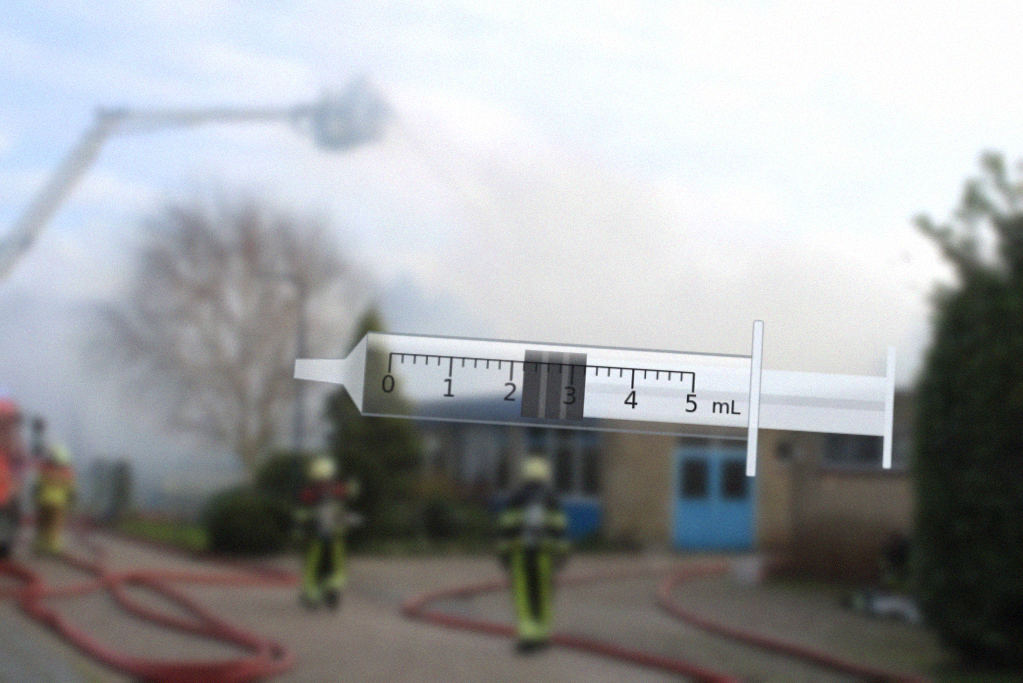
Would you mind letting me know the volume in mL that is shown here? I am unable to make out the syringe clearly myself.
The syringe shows 2.2 mL
